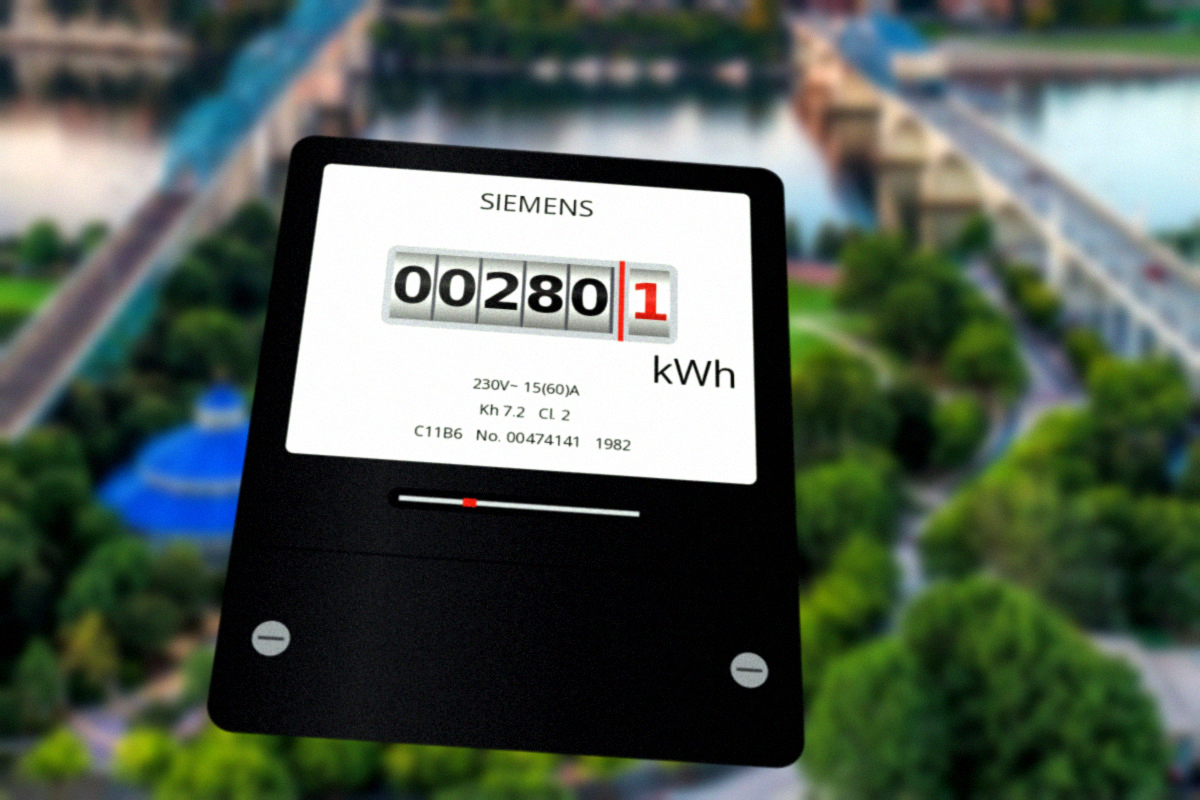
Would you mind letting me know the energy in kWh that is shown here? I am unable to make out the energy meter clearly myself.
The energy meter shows 280.1 kWh
